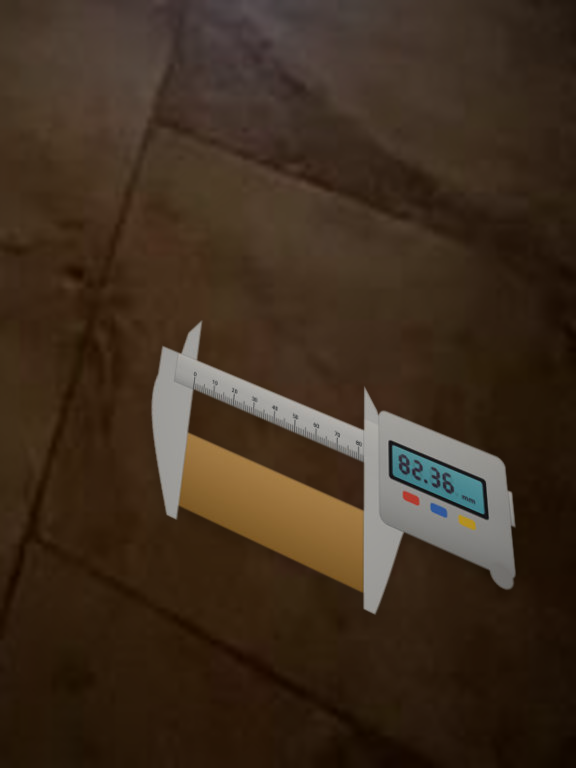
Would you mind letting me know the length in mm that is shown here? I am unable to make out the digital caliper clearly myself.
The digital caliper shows 82.36 mm
